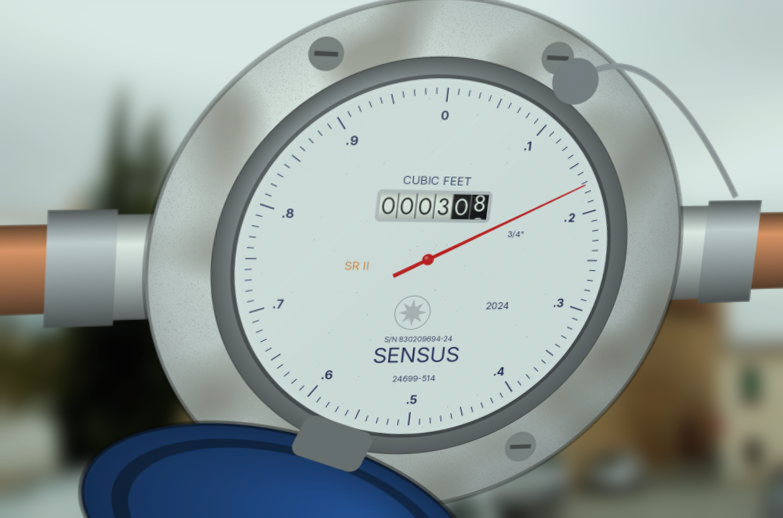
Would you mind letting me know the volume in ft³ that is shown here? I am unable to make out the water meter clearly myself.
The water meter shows 308.17 ft³
